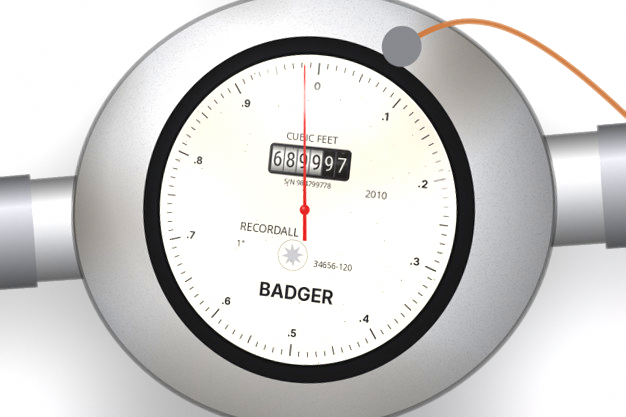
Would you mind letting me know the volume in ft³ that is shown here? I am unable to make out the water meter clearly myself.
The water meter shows 689996.98 ft³
